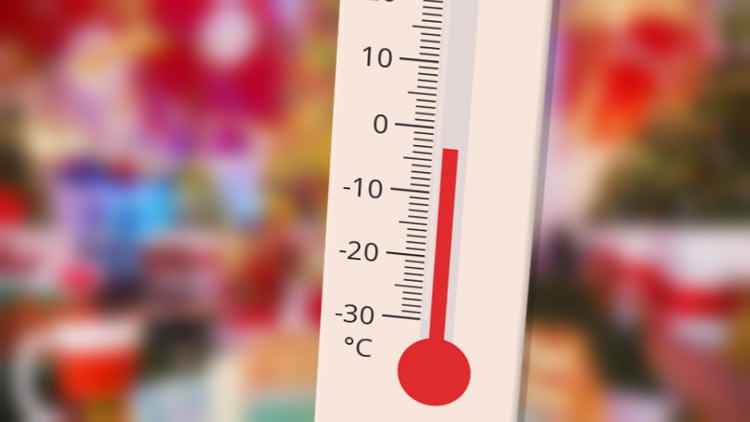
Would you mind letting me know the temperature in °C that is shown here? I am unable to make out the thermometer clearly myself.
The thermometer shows -3 °C
